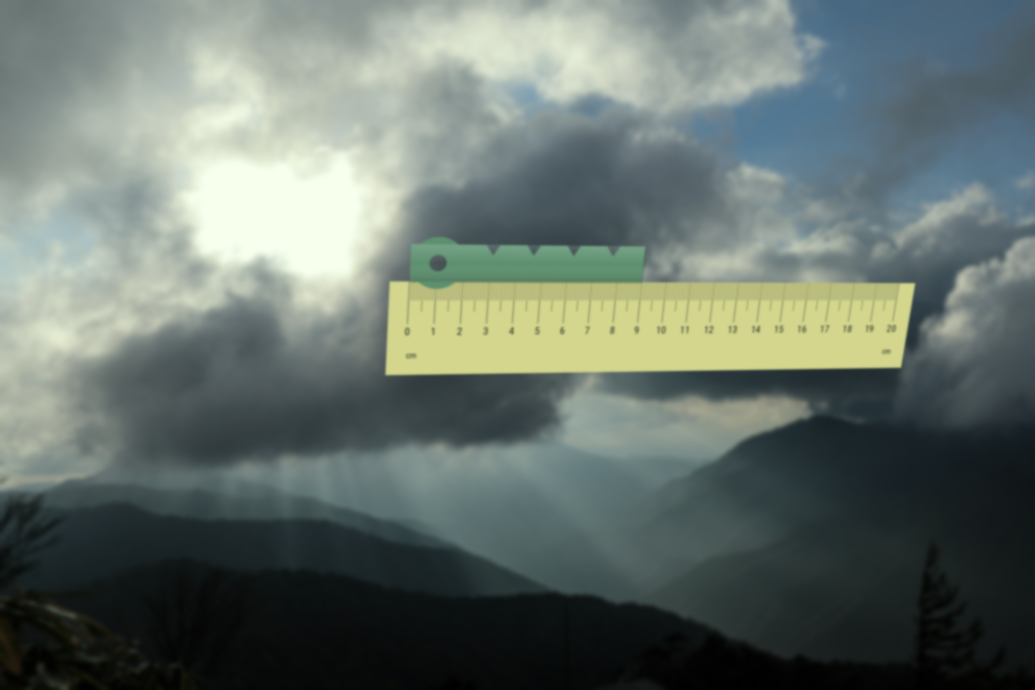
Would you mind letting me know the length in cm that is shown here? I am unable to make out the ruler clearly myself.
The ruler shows 9 cm
